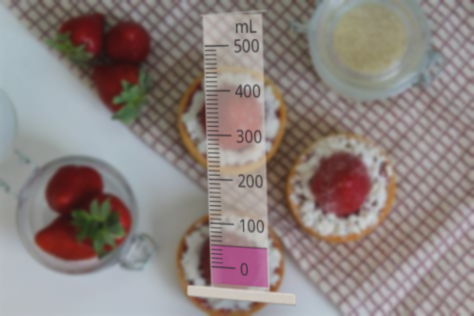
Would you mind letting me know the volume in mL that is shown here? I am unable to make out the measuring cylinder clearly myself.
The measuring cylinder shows 50 mL
